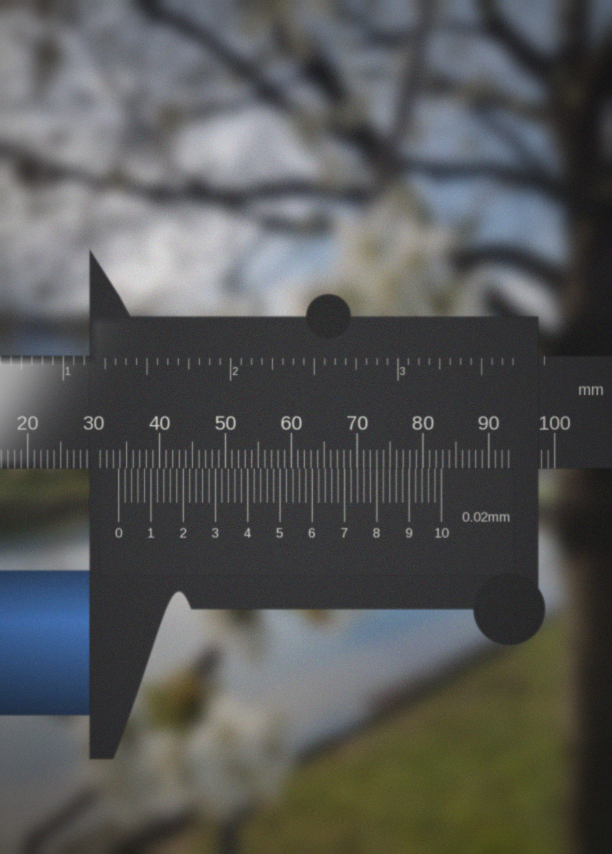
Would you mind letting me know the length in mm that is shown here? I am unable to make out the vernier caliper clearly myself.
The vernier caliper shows 33.8 mm
